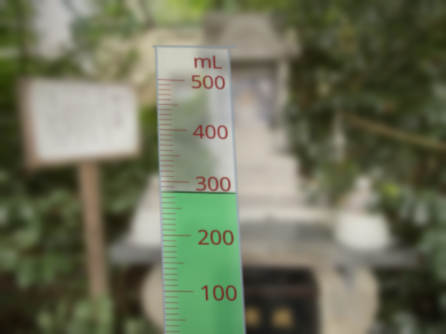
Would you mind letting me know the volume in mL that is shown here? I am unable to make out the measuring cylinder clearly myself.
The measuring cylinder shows 280 mL
